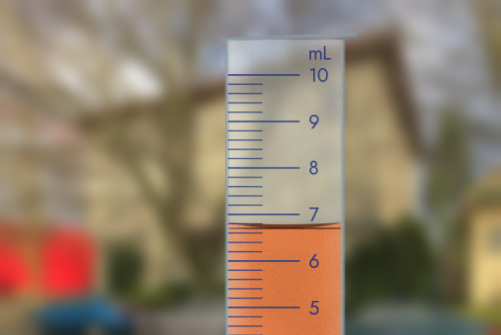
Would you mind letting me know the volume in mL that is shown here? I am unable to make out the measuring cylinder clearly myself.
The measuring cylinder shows 6.7 mL
